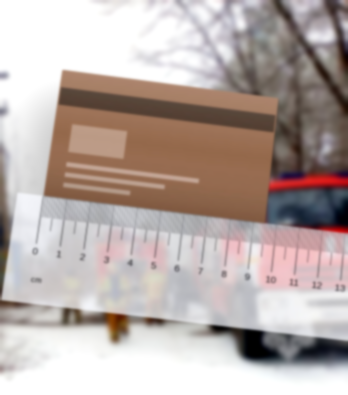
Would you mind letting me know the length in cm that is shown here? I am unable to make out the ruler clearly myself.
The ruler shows 9.5 cm
